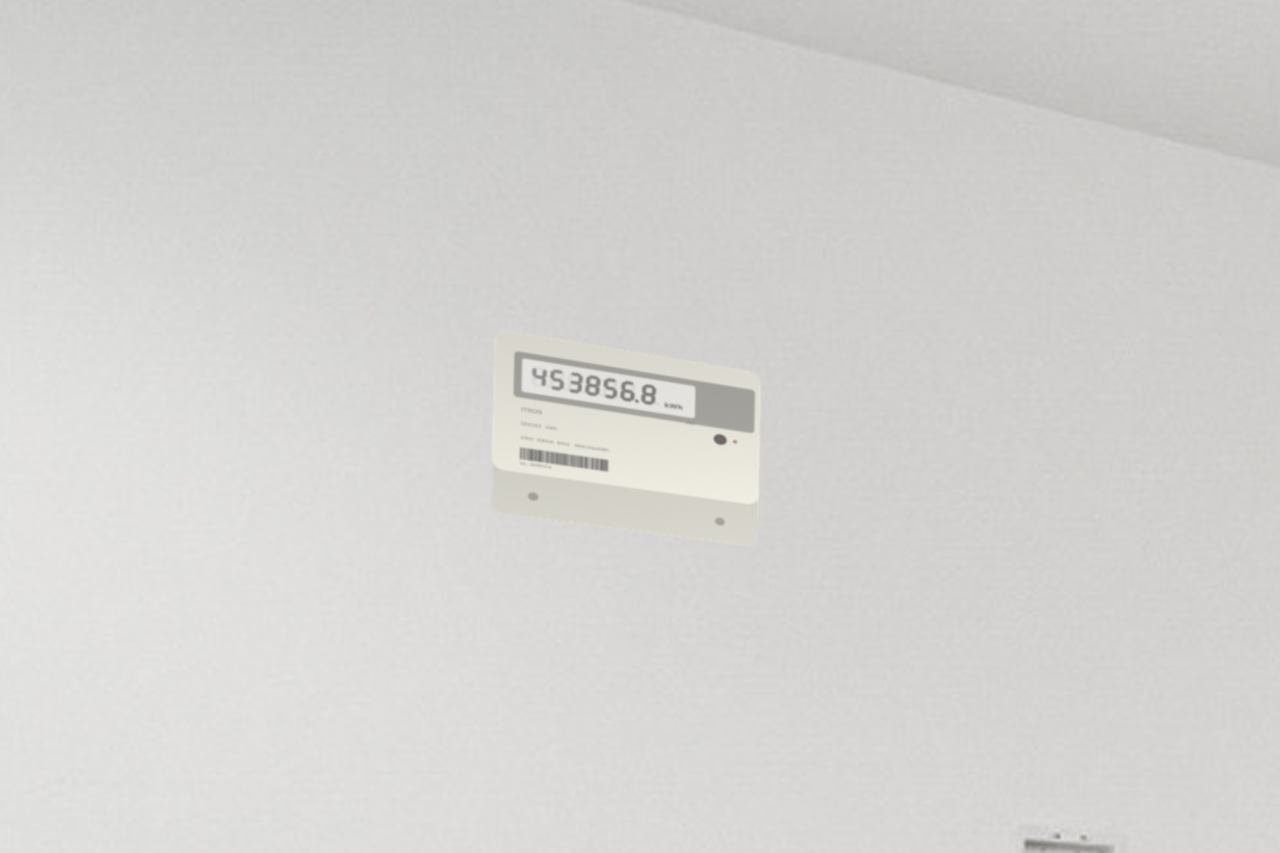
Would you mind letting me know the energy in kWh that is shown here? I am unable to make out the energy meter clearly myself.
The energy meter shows 453856.8 kWh
